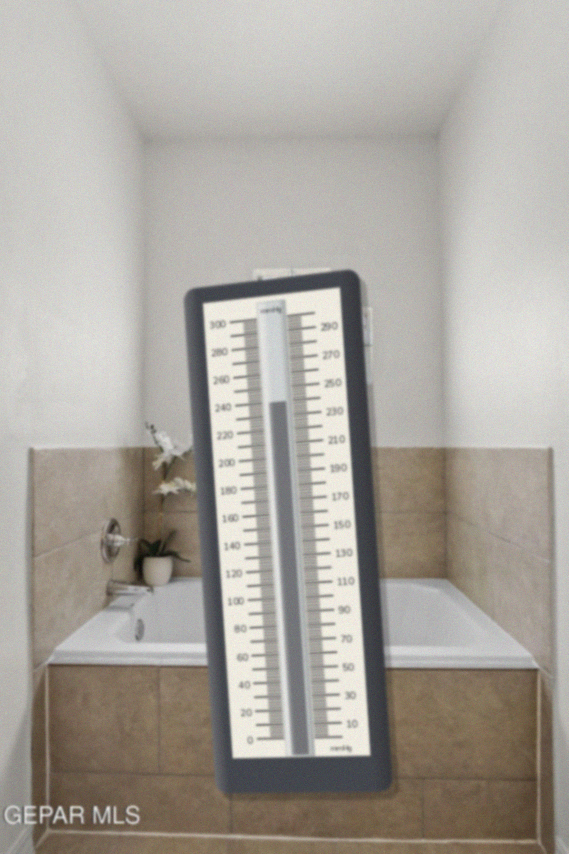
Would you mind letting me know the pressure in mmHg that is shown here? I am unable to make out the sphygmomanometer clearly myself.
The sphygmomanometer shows 240 mmHg
